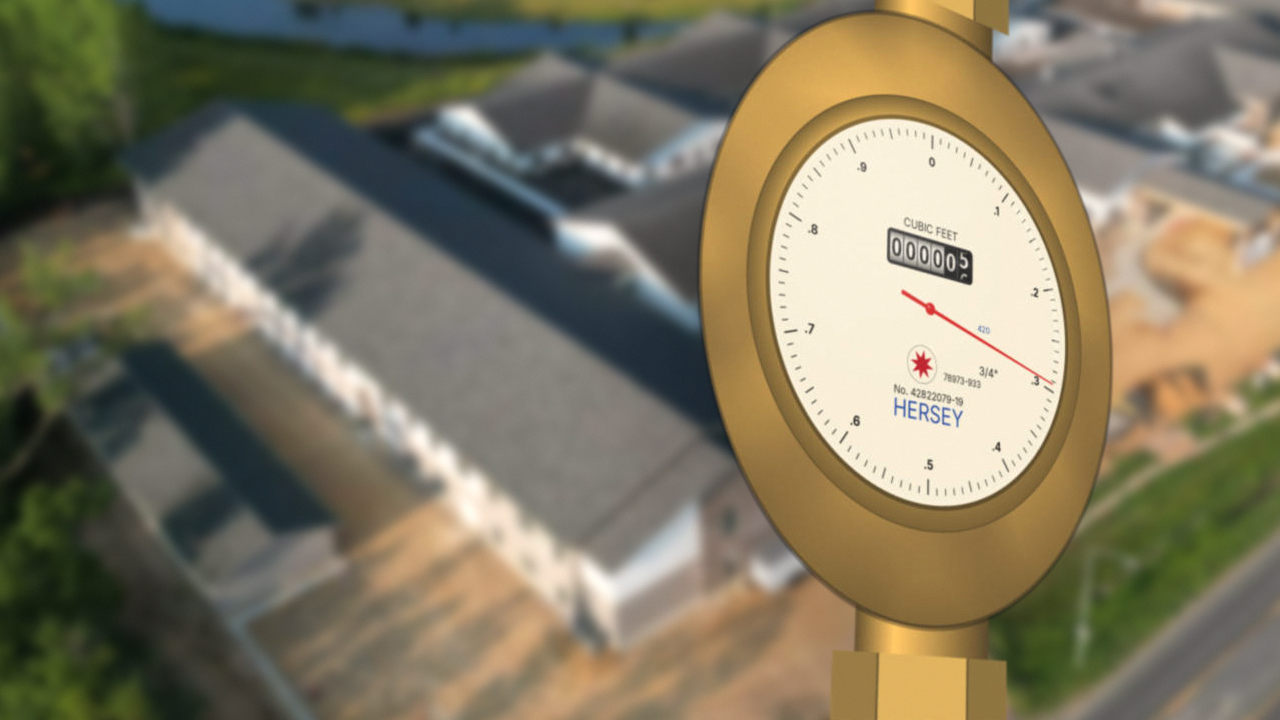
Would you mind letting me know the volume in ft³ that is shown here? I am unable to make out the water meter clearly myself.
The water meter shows 5.29 ft³
